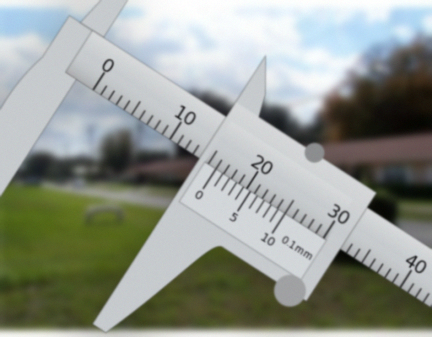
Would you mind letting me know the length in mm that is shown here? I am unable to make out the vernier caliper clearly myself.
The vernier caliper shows 16.0 mm
